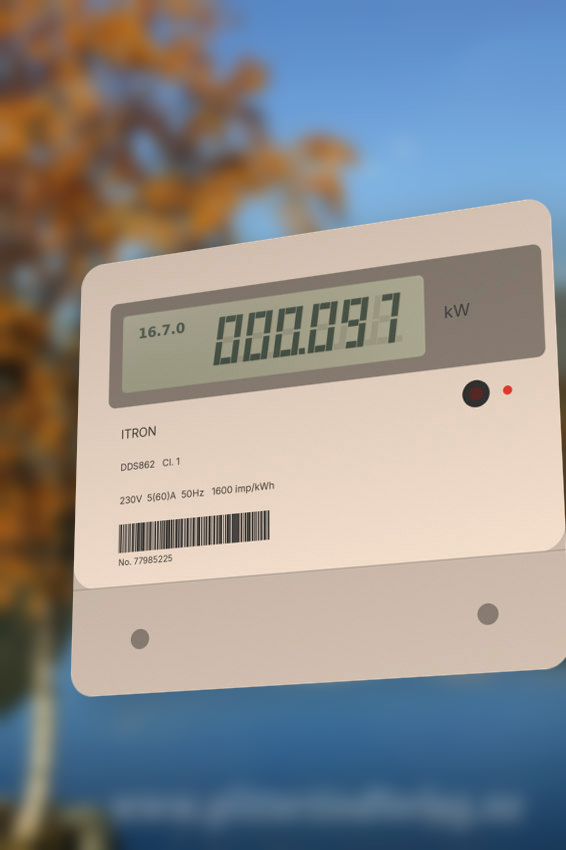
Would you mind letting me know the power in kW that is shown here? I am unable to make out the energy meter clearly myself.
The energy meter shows 0.097 kW
